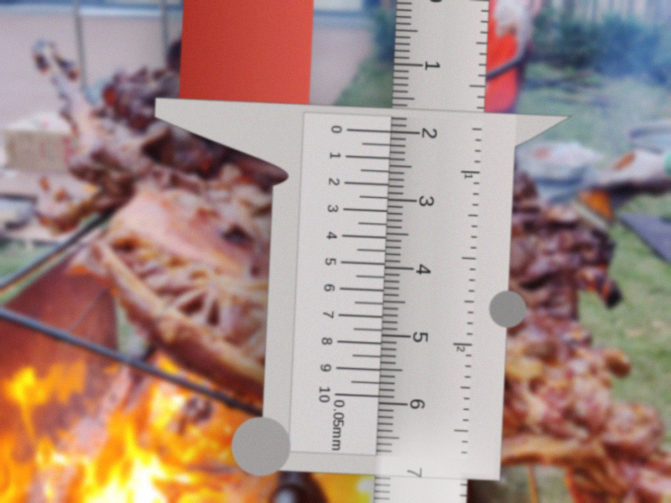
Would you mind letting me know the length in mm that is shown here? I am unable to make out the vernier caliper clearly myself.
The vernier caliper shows 20.0 mm
